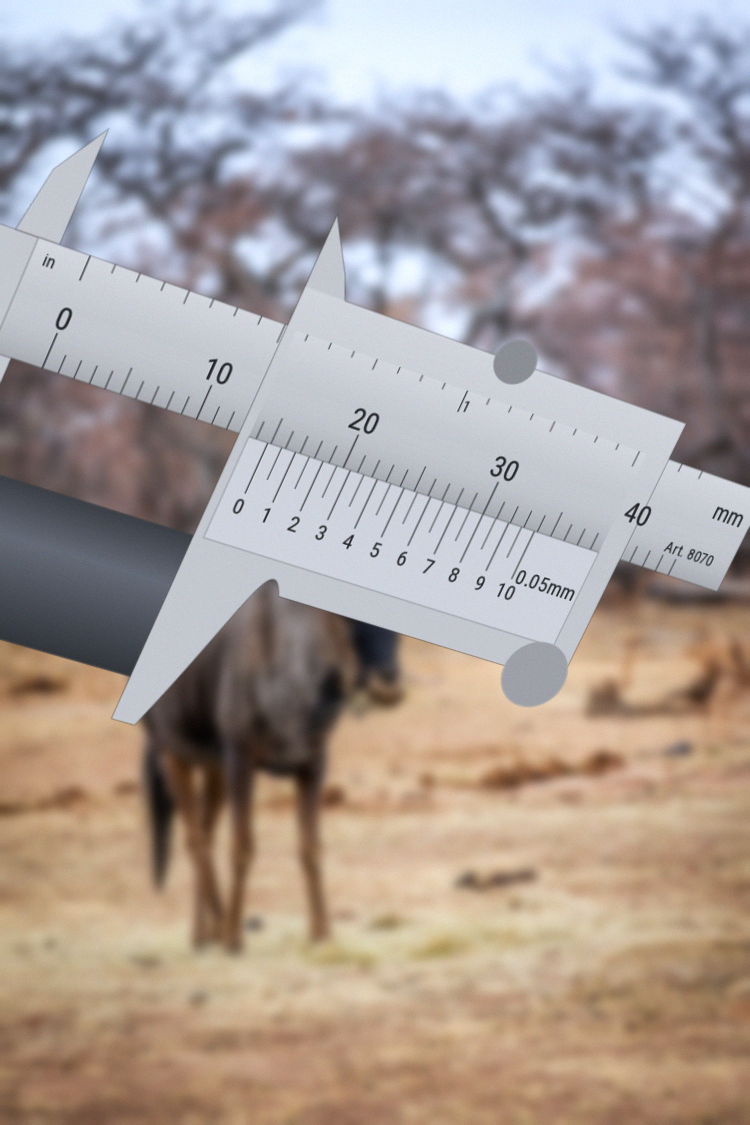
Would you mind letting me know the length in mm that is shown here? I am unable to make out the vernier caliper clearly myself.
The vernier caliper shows 14.8 mm
